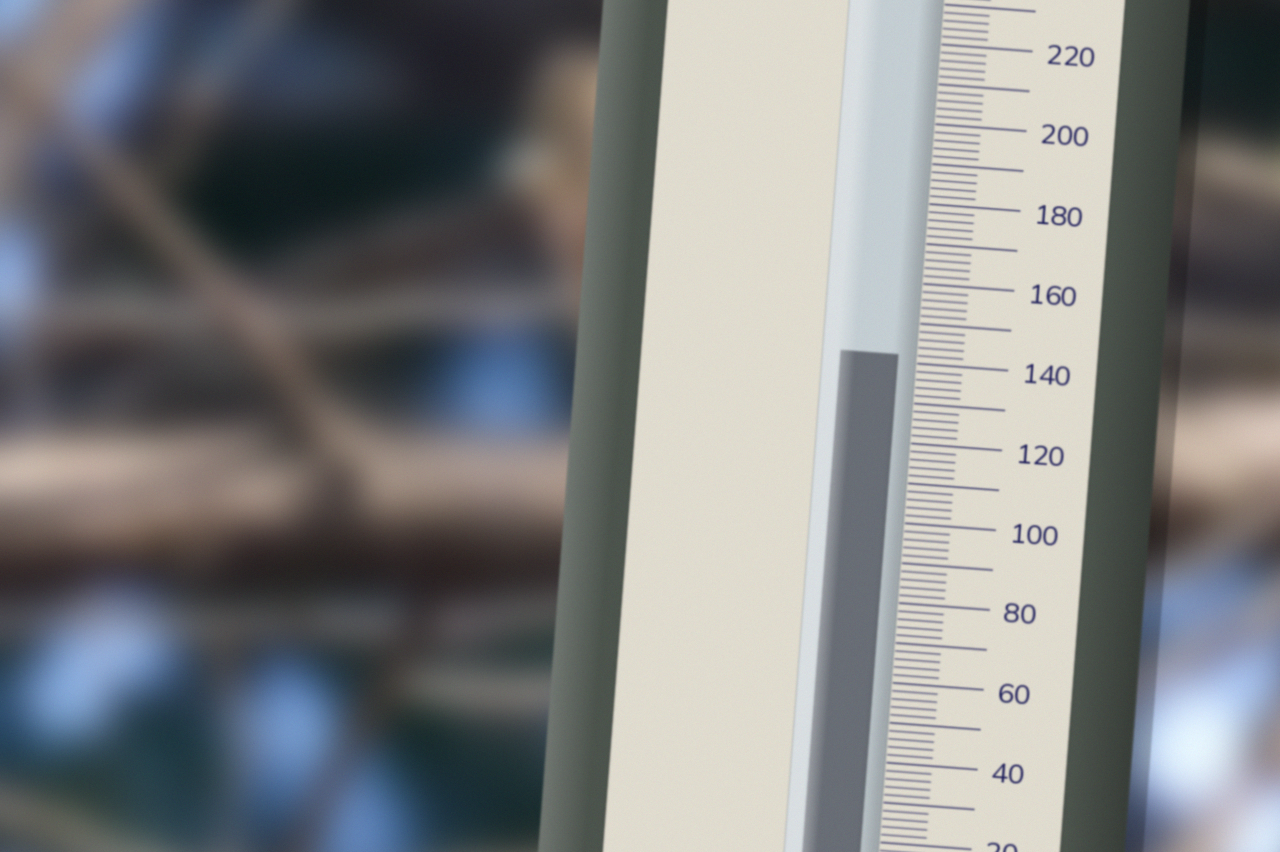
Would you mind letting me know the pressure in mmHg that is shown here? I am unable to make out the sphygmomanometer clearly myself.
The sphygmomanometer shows 142 mmHg
